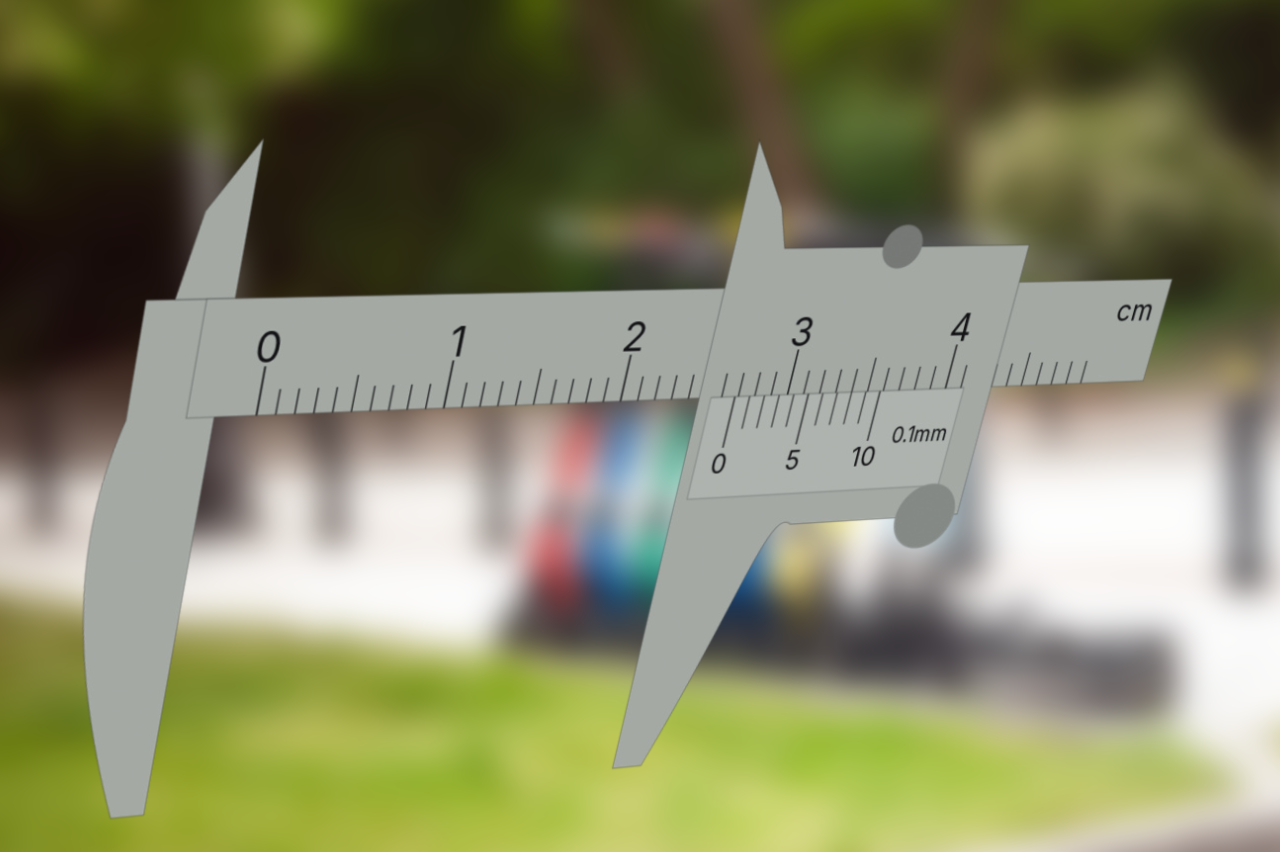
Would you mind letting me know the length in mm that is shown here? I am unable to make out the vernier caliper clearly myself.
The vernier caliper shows 26.8 mm
